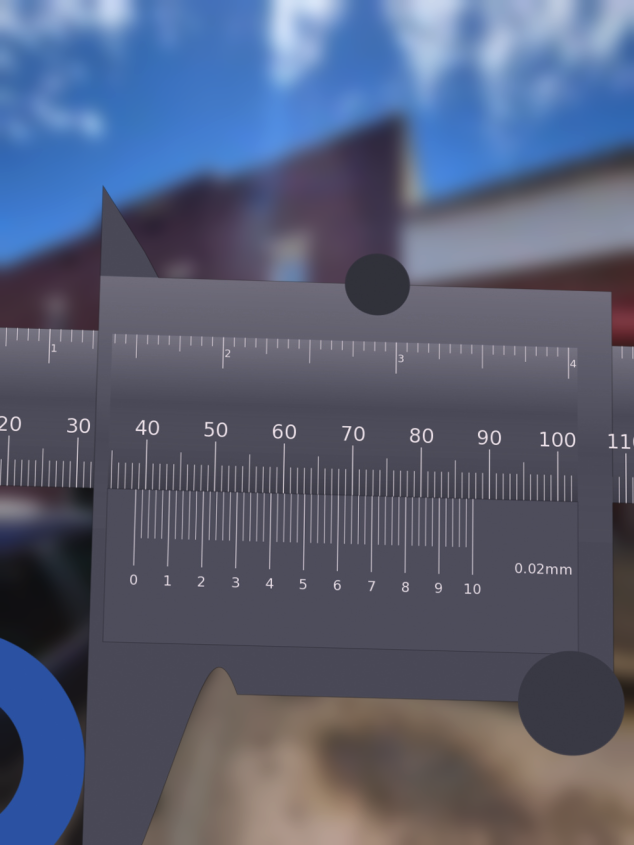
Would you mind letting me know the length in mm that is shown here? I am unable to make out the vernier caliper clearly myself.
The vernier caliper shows 38.6 mm
